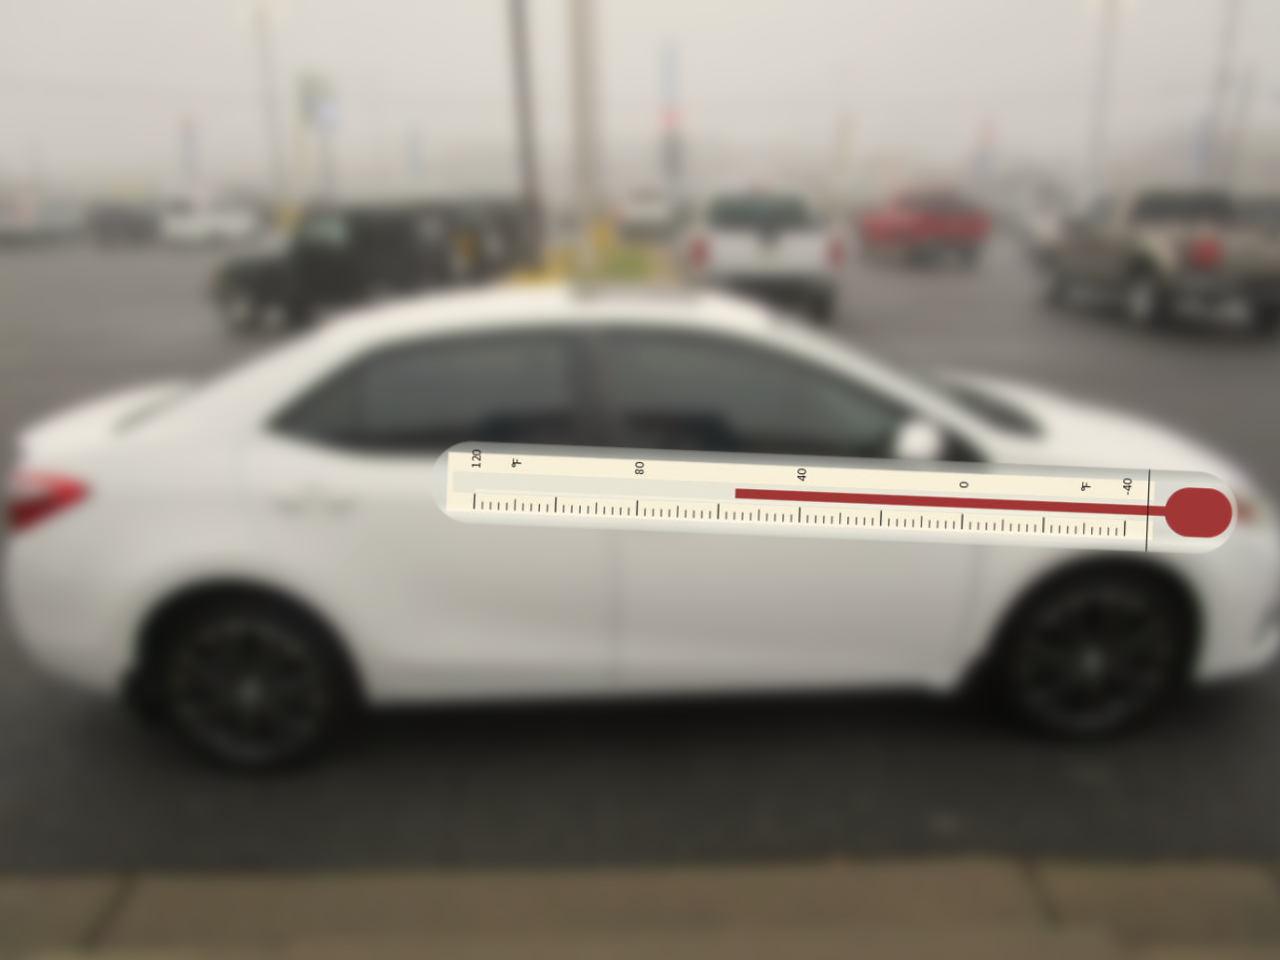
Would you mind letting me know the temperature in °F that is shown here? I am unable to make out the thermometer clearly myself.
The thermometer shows 56 °F
